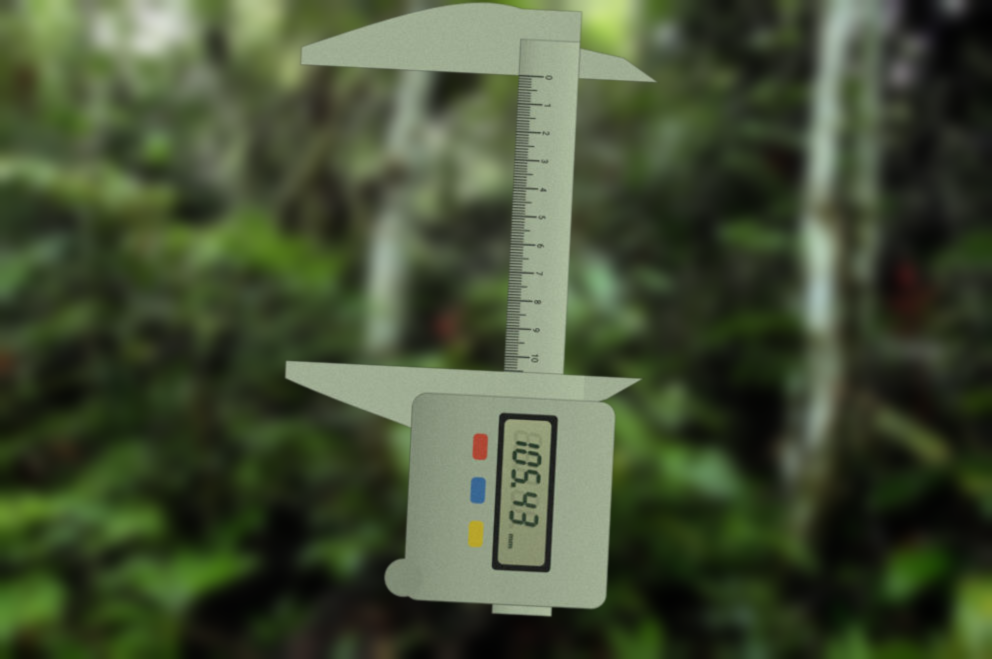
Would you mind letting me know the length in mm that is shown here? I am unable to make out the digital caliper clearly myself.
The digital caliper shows 105.43 mm
